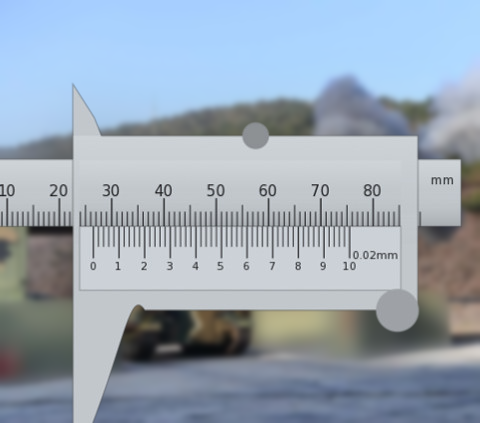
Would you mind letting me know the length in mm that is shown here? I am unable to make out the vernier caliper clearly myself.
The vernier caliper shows 26.5 mm
